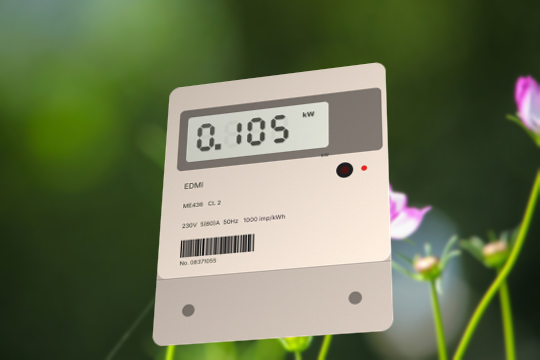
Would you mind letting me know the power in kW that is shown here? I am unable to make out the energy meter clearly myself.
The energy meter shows 0.105 kW
